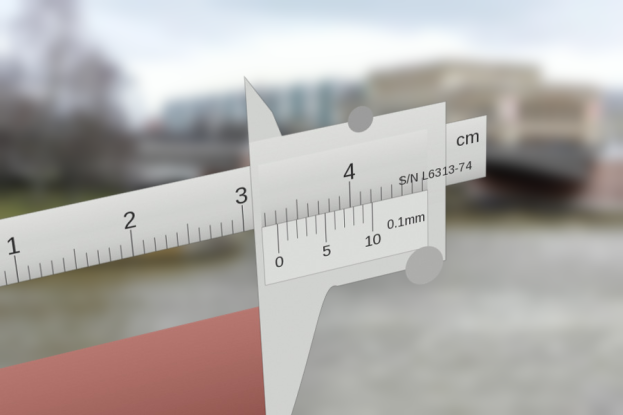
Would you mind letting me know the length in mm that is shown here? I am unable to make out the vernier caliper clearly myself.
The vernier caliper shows 33.1 mm
